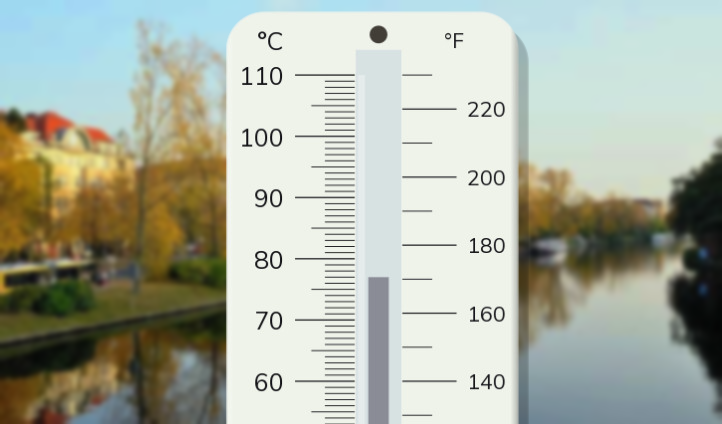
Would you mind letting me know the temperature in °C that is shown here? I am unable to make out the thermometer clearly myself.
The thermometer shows 77 °C
